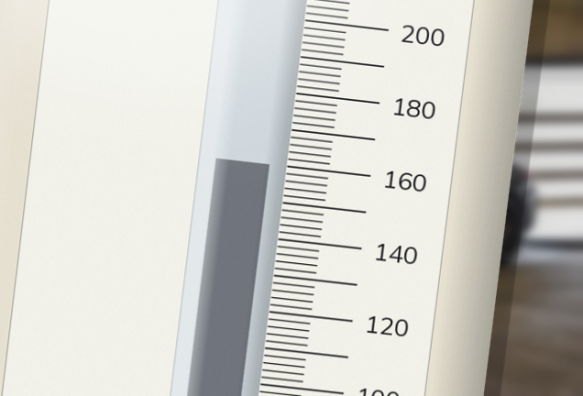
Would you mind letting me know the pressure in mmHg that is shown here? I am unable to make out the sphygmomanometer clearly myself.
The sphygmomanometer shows 160 mmHg
